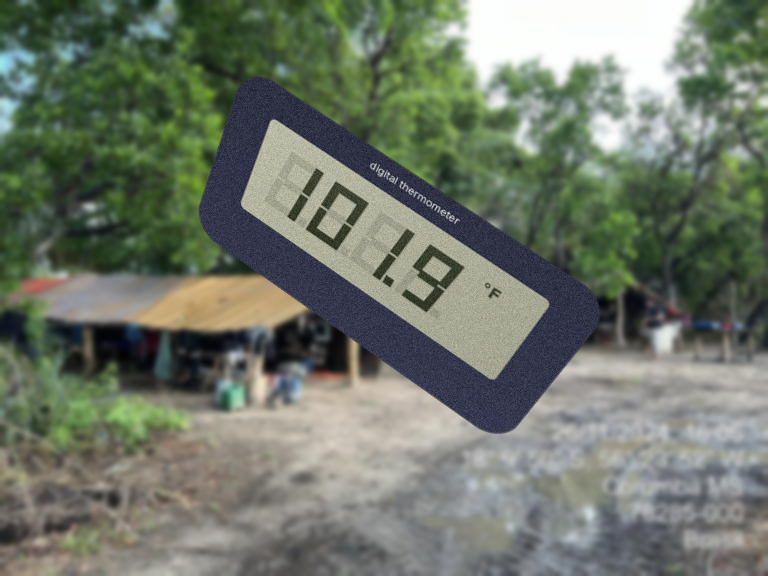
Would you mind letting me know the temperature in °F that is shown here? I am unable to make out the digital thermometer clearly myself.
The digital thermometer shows 101.9 °F
